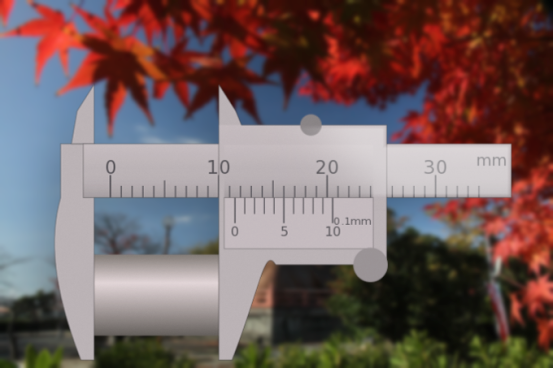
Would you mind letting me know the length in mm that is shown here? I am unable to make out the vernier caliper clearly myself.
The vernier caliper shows 11.5 mm
